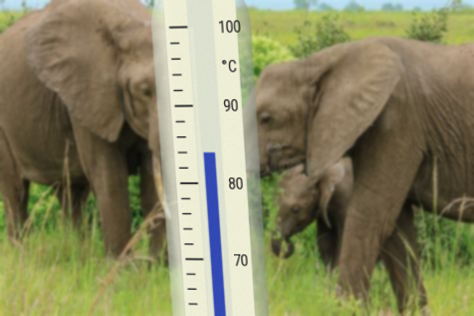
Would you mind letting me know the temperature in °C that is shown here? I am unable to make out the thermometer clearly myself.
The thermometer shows 84 °C
